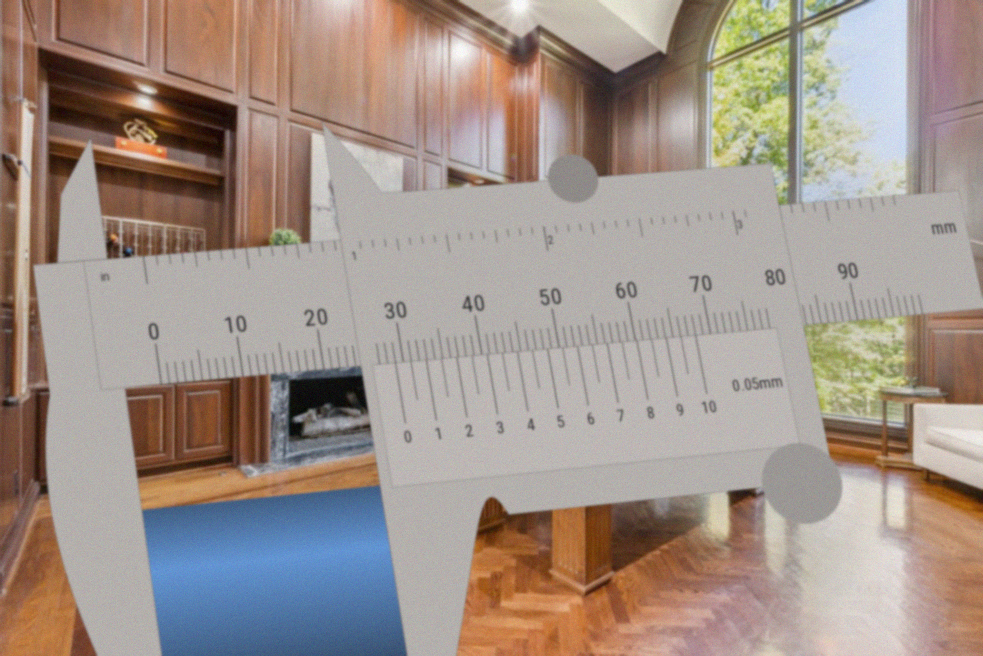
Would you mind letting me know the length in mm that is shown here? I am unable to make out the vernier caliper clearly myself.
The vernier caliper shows 29.0 mm
